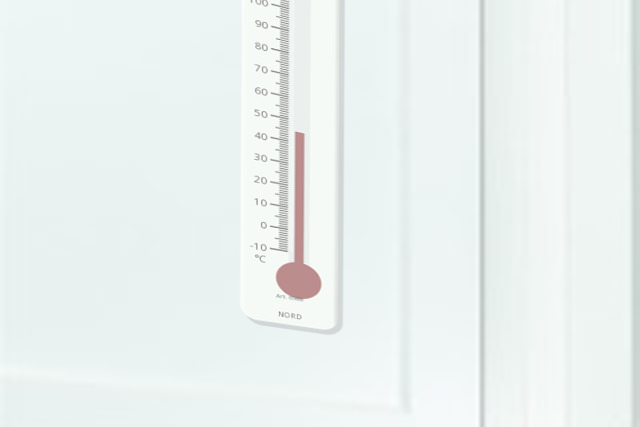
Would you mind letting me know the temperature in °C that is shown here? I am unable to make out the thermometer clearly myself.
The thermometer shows 45 °C
